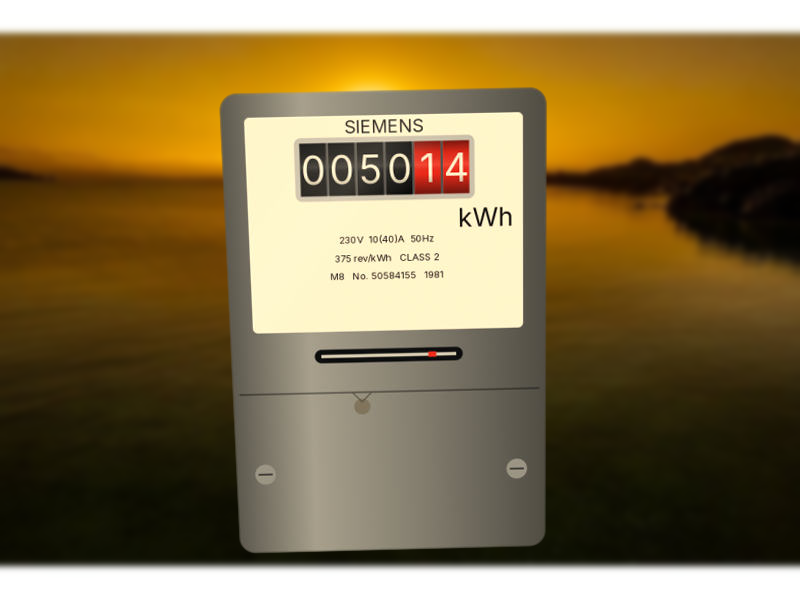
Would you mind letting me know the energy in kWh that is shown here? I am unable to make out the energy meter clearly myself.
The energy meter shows 50.14 kWh
